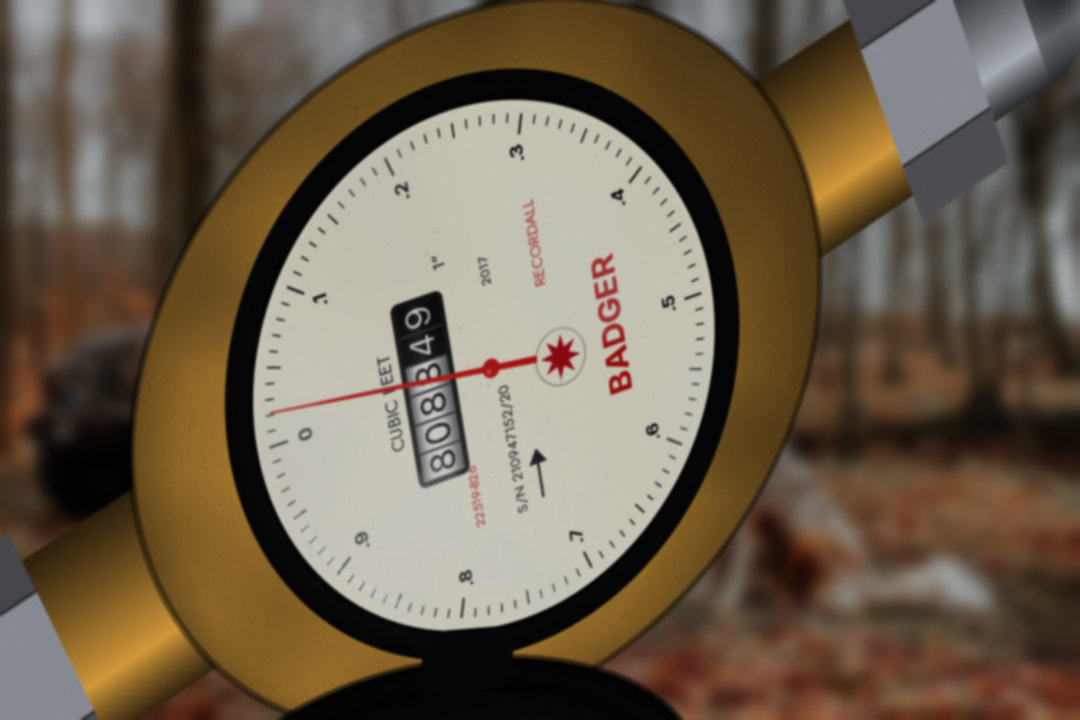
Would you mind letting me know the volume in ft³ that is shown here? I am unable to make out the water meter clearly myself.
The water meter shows 808849.02 ft³
